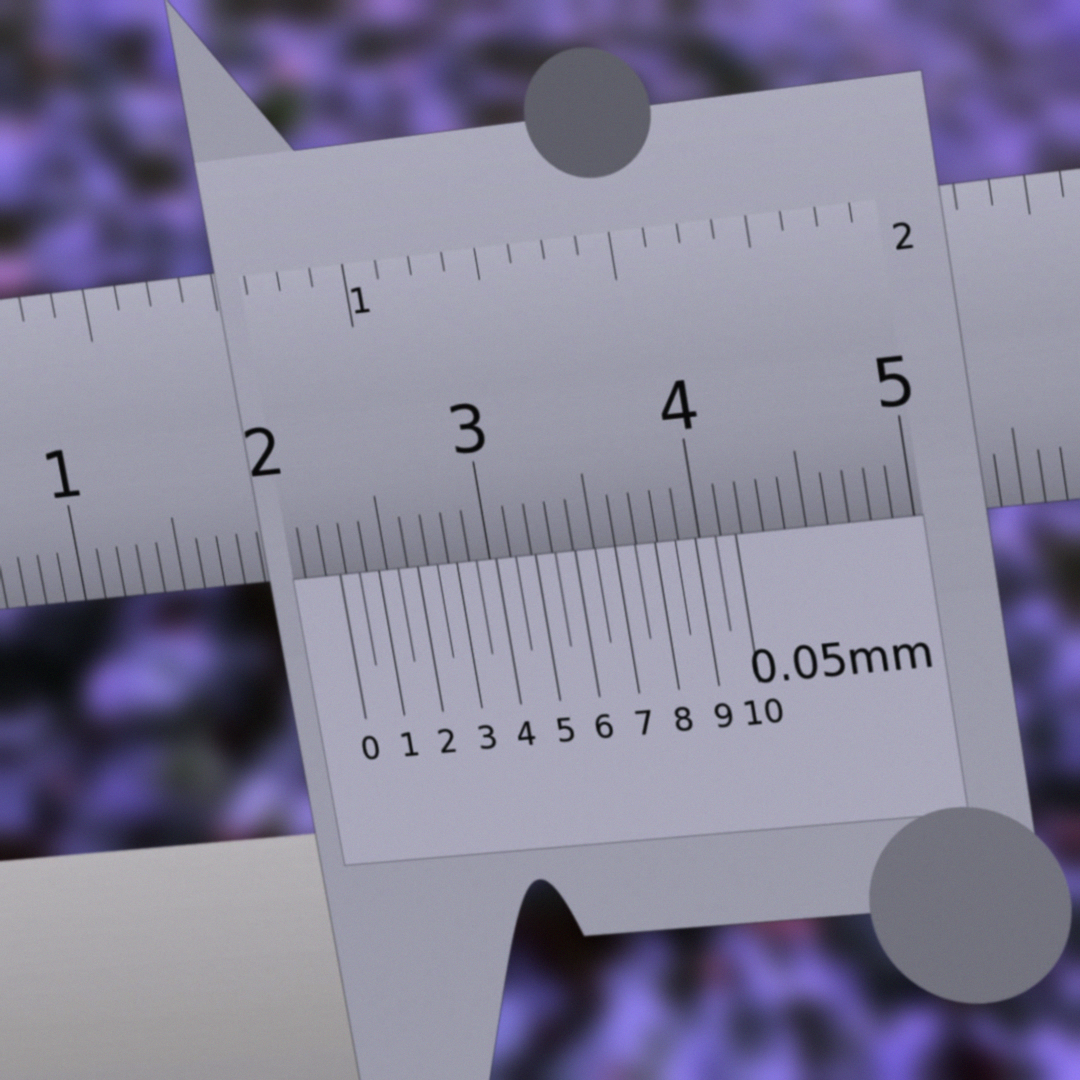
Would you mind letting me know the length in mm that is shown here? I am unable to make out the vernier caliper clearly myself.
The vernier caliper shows 22.7 mm
